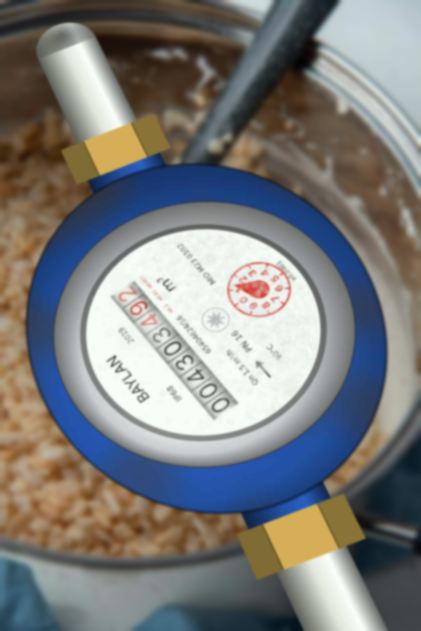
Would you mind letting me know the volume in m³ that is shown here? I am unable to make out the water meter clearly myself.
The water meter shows 4303.4921 m³
